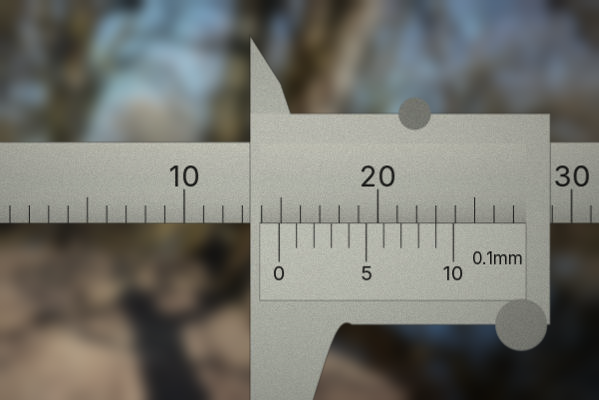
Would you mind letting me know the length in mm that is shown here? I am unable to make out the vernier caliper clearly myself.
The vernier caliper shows 14.9 mm
